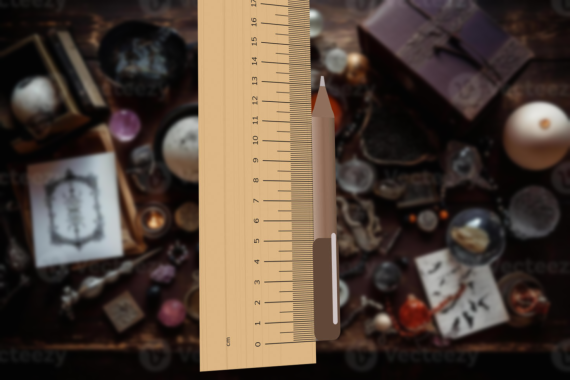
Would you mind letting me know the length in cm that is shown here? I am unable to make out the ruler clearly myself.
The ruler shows 13.5 cm
